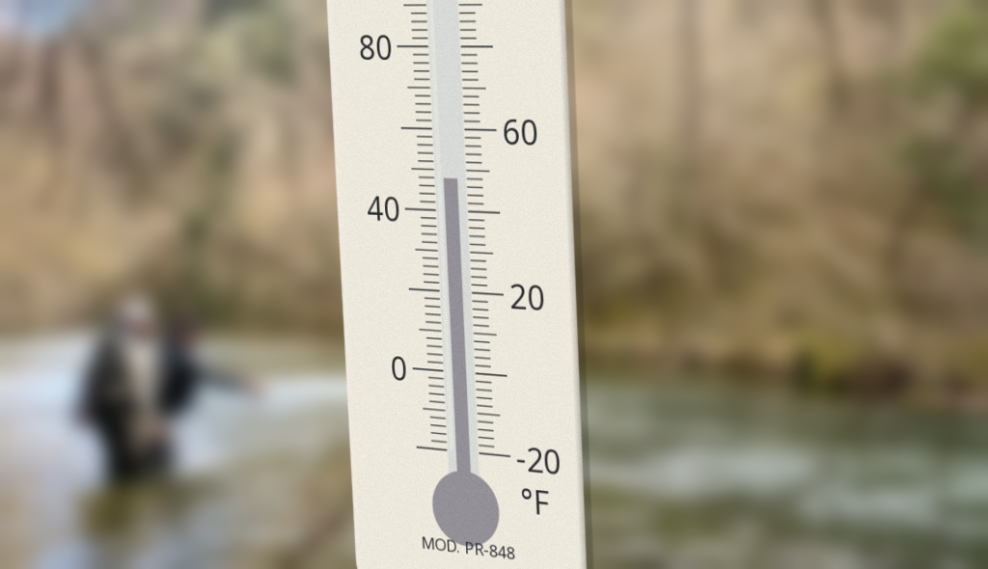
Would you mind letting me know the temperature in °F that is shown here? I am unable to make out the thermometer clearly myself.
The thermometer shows 48 °F
